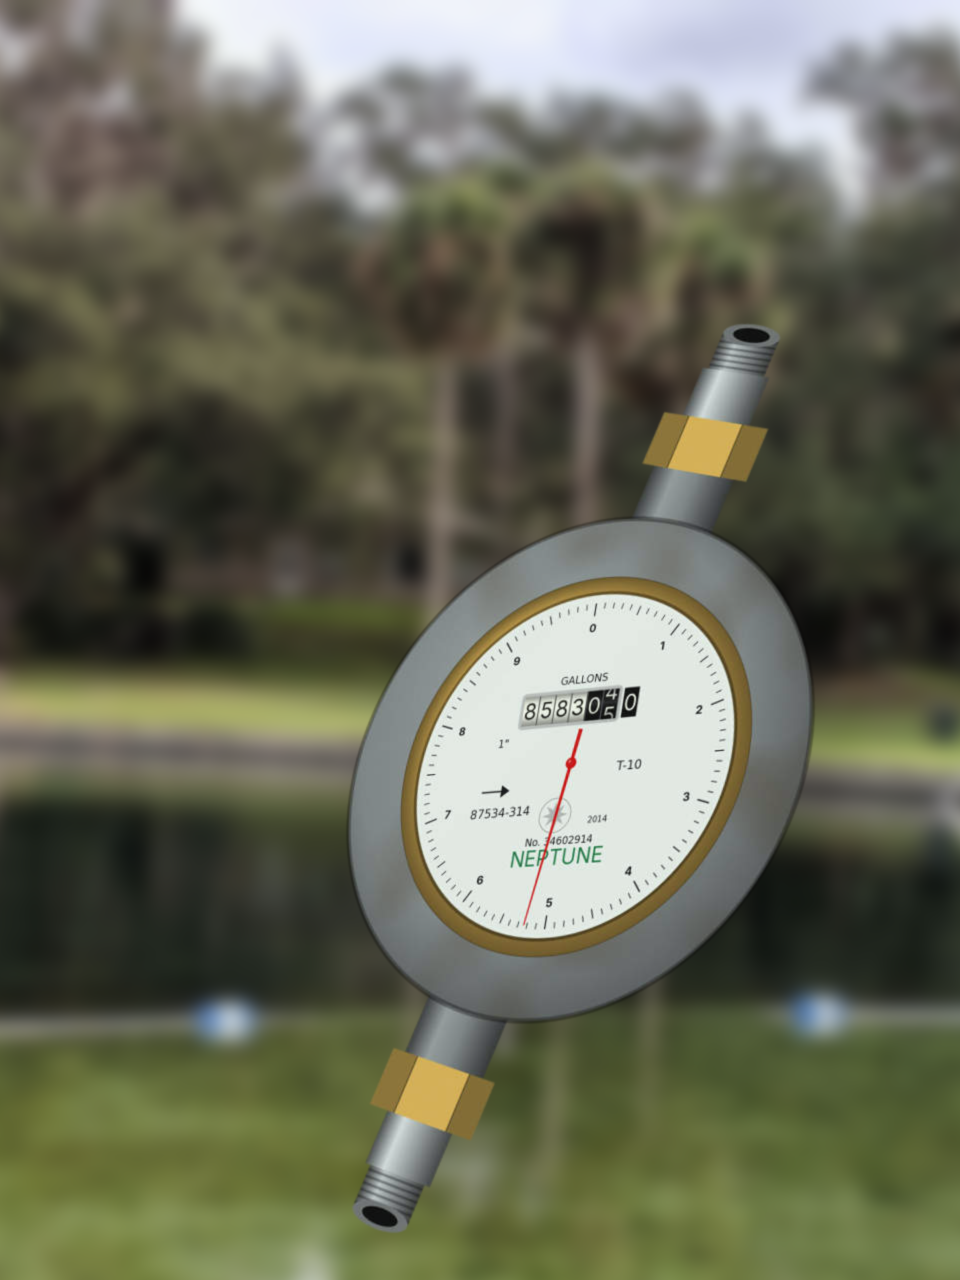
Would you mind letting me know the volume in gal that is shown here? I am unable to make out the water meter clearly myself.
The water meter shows 8583045.2 gal
